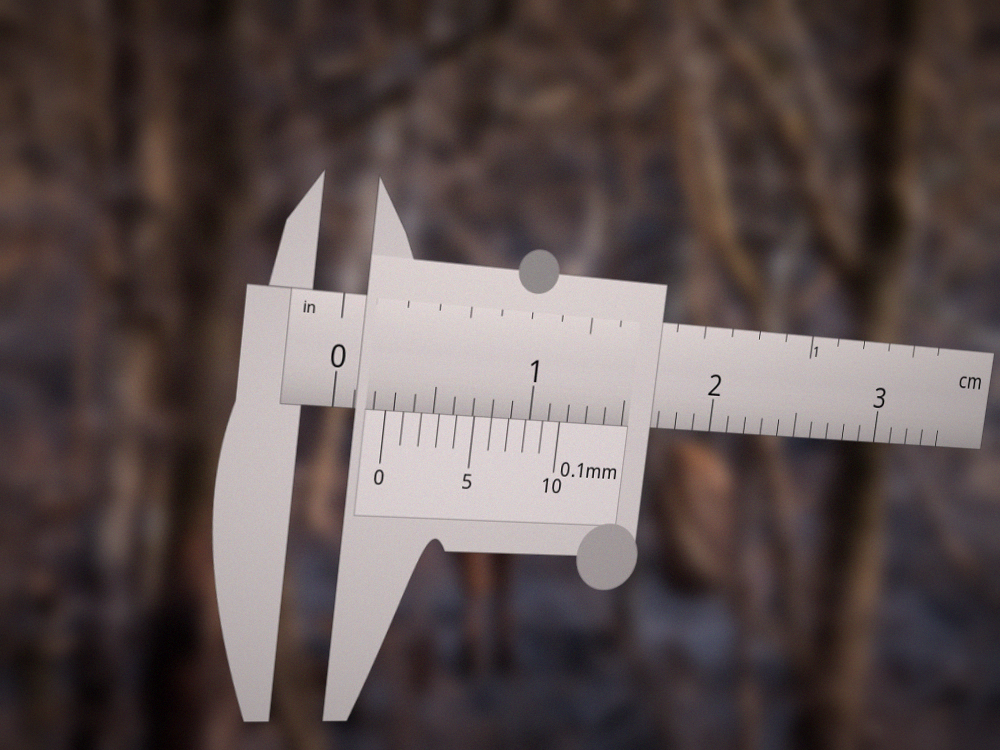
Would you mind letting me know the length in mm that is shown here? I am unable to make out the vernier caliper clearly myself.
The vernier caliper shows 2.6 mm
